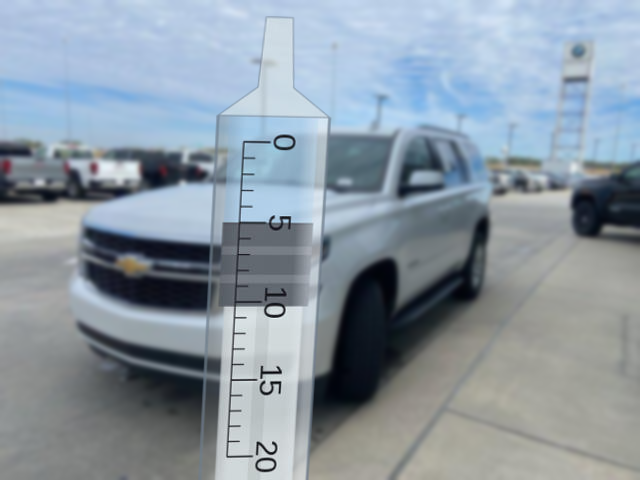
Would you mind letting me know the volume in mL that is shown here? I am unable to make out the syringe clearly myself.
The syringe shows 5 mL
